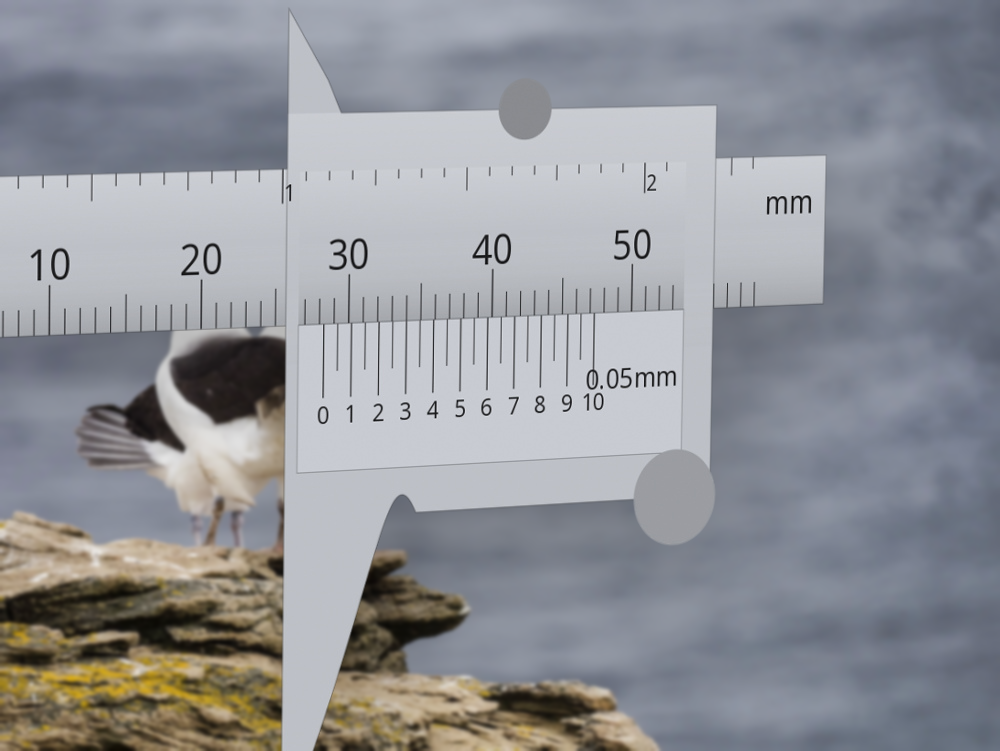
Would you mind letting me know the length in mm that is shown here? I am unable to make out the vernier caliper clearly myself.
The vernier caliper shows 28.3 mm
